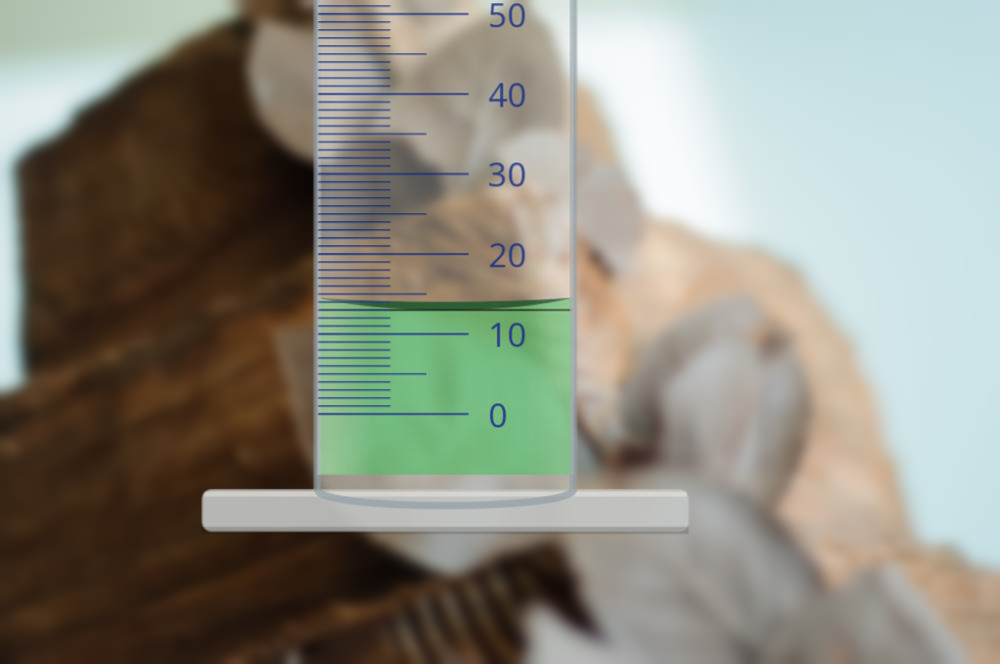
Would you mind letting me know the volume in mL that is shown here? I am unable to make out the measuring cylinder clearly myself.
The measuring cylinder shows 13 mL
